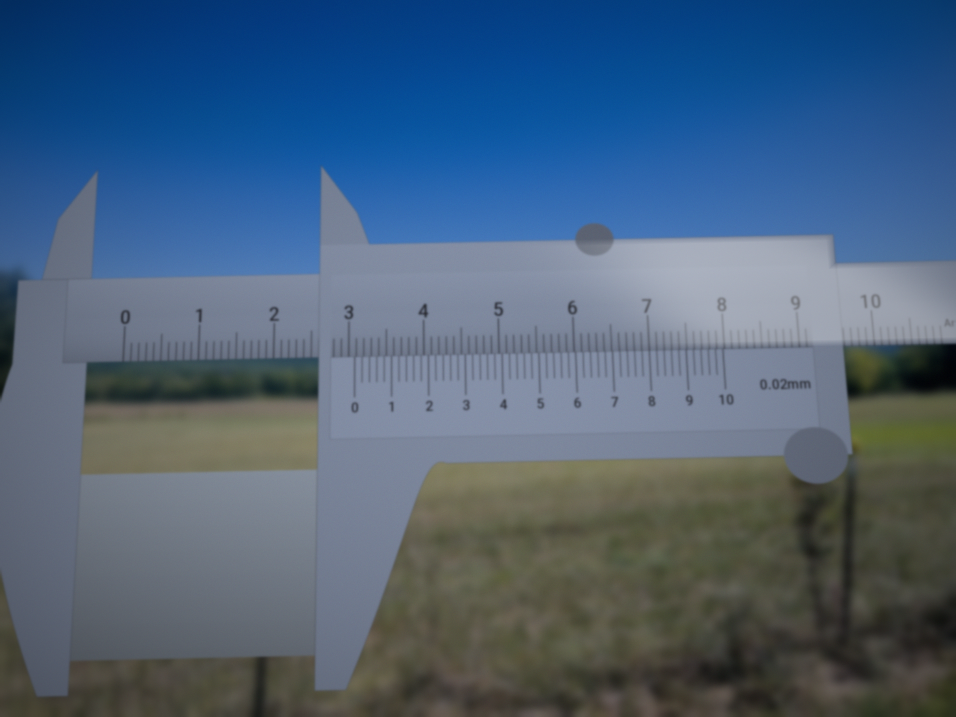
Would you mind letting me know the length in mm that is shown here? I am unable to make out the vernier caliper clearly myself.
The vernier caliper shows 30.8 mm
